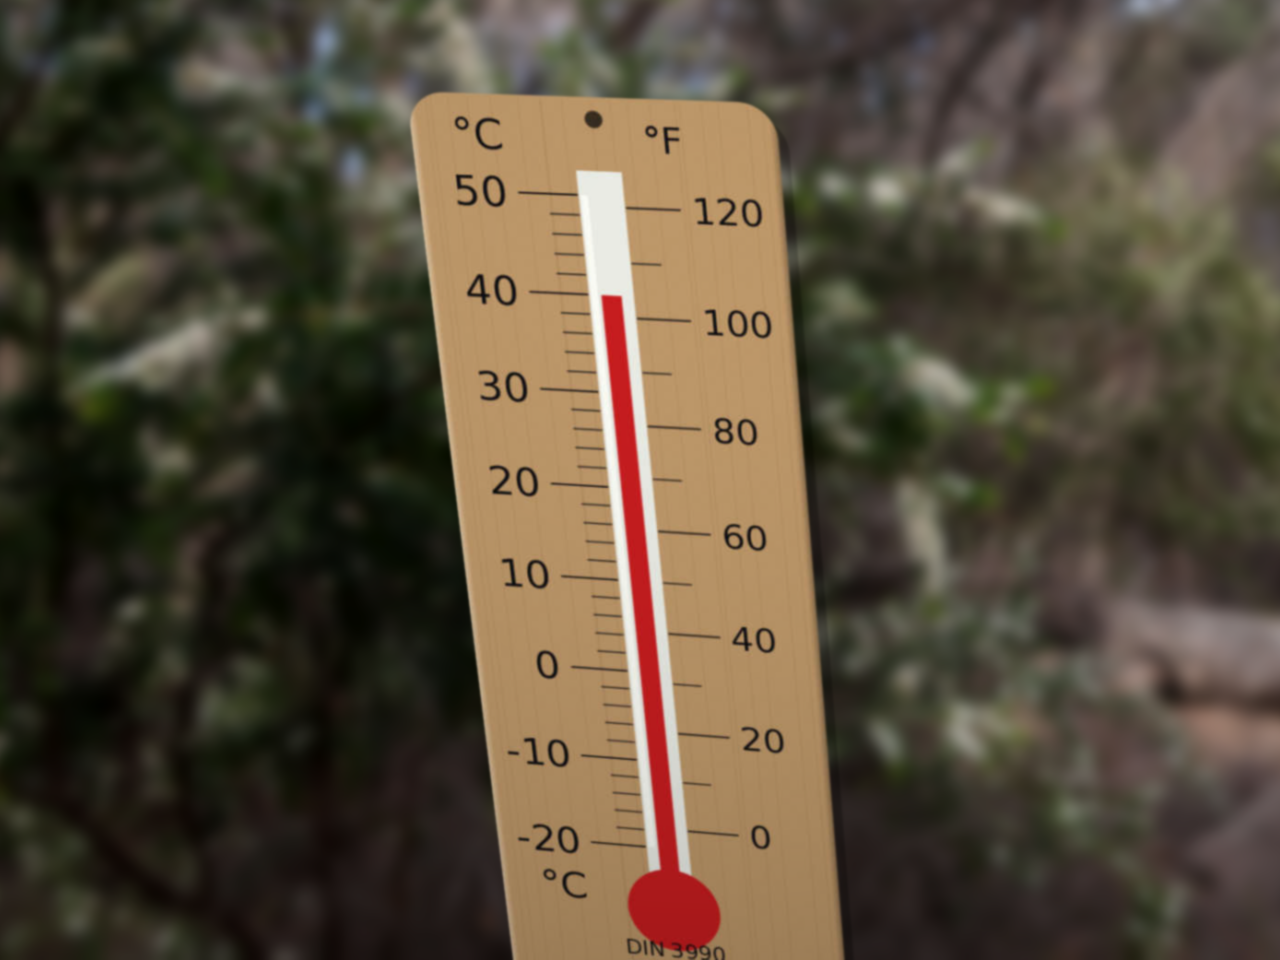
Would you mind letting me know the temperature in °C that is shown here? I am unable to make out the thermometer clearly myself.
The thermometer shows 40 °C
